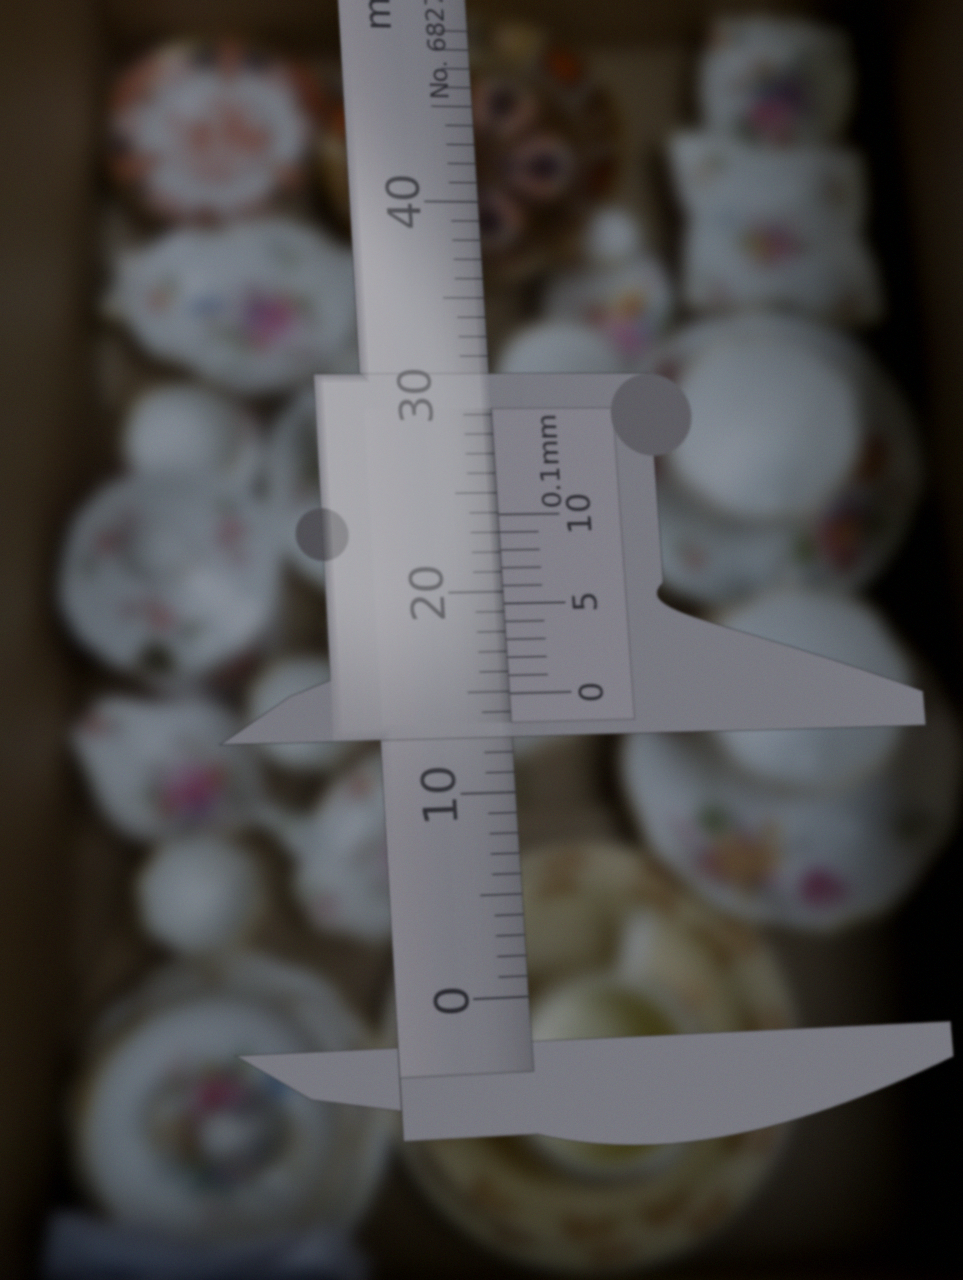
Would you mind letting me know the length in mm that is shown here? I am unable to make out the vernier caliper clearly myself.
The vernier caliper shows 14.9 mm
